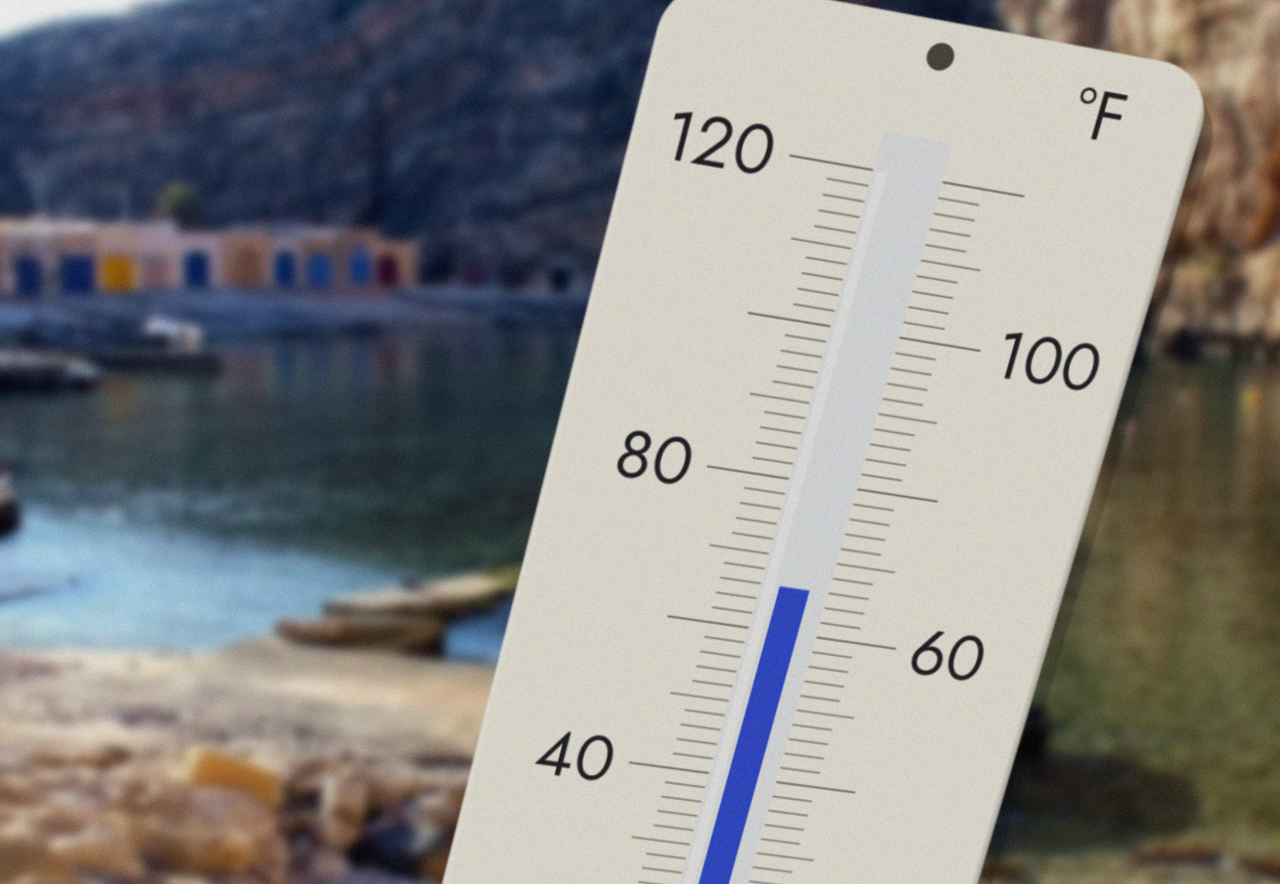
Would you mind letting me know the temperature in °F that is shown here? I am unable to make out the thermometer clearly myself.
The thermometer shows 66 °F
